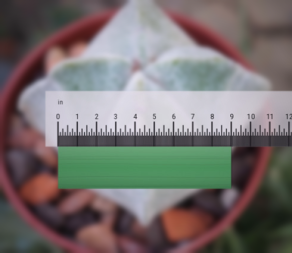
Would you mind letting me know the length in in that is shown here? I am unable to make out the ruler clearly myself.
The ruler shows 9 in
